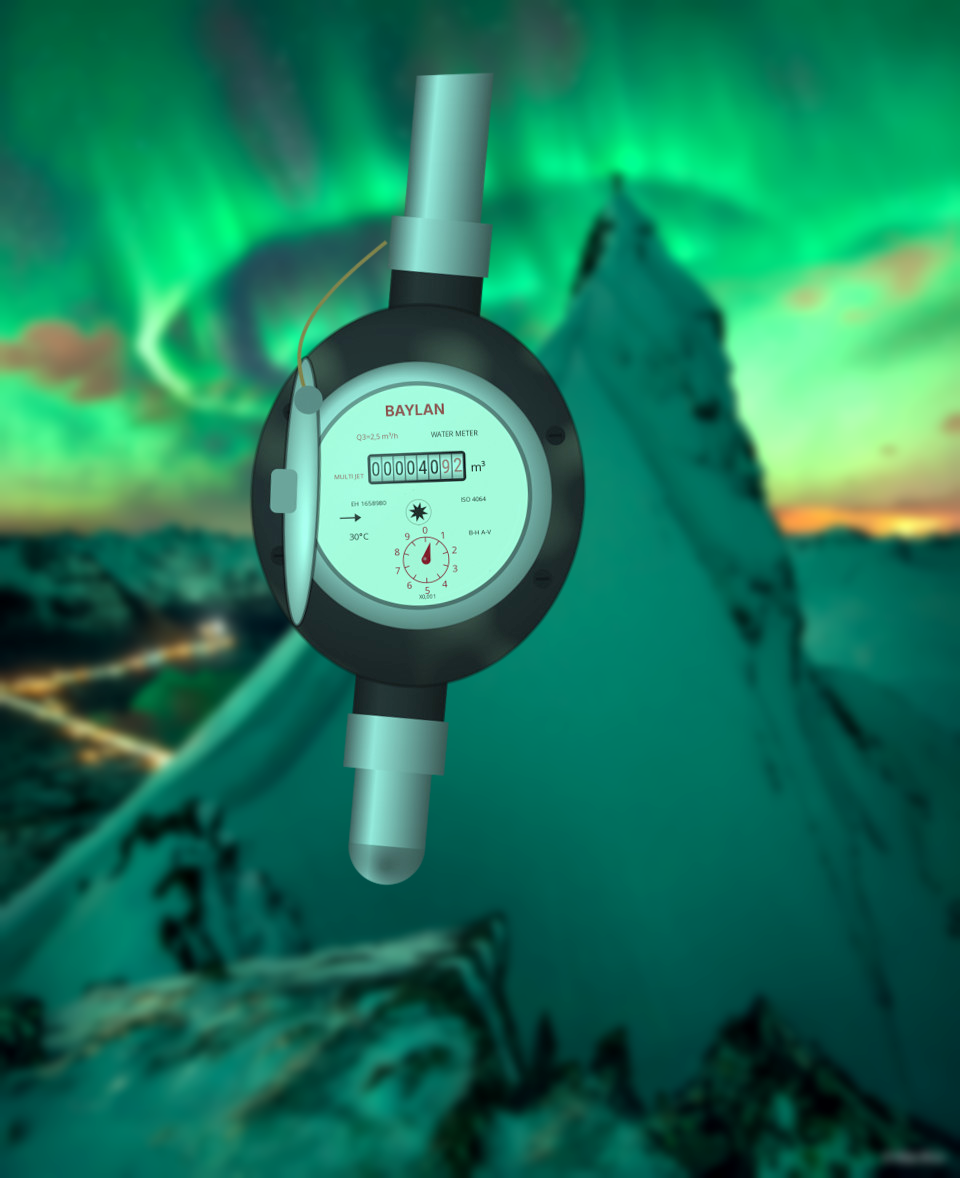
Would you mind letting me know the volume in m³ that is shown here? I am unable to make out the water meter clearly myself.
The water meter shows 40.920 m³
